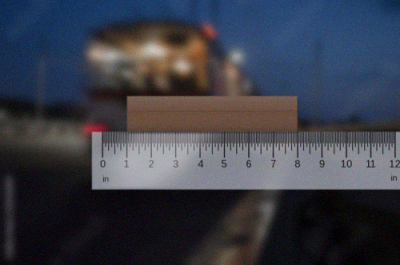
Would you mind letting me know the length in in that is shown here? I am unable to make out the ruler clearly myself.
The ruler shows 7 in
